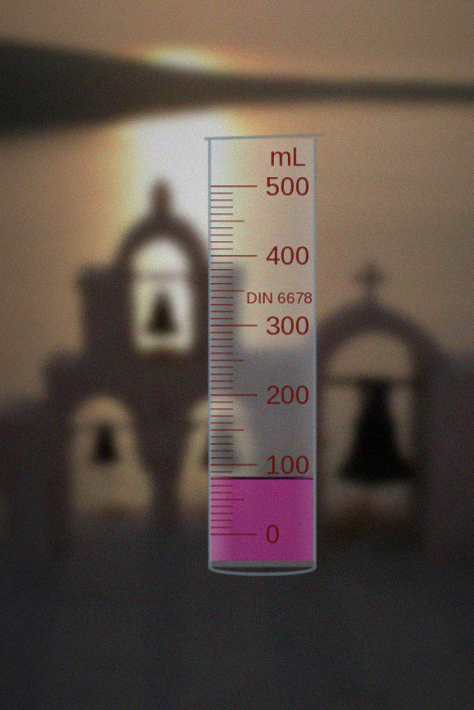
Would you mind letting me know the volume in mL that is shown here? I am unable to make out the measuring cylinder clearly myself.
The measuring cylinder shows 80 mL
